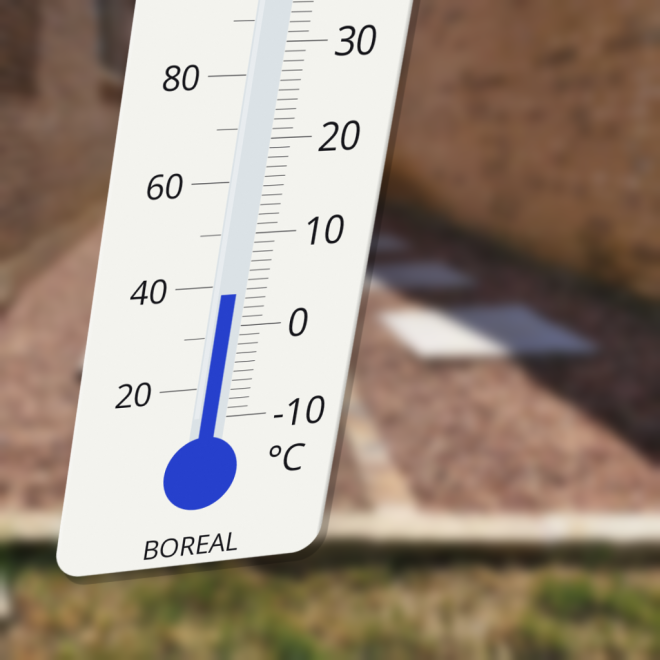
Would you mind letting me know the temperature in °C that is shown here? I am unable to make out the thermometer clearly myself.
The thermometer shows 3.5 °C
